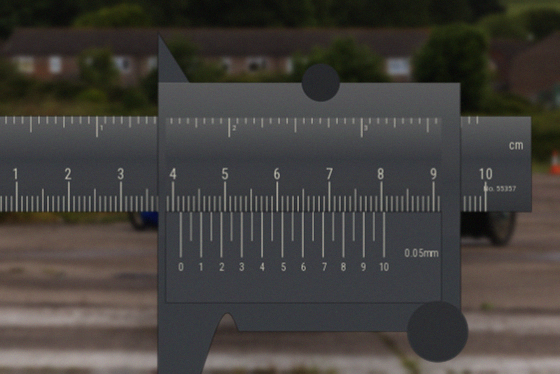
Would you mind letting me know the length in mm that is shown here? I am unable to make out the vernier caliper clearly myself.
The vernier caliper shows 41.5 mm
